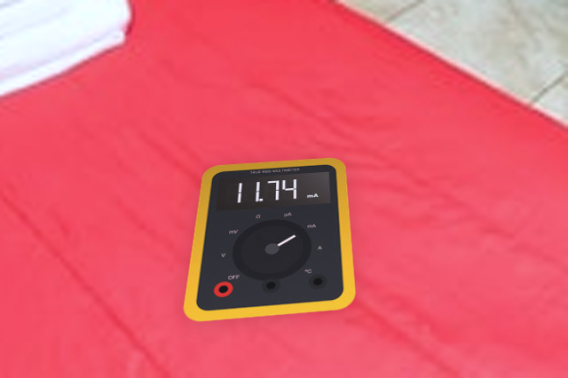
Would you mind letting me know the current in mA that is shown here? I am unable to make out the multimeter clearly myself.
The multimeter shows 11.74 mA
